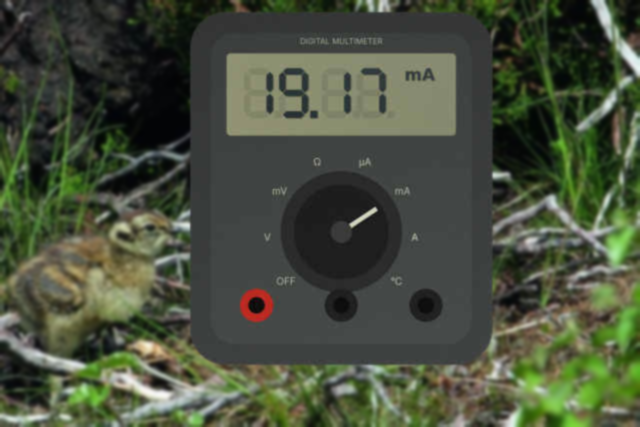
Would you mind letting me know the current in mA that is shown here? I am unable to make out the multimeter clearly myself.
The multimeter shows 19.17 mA
